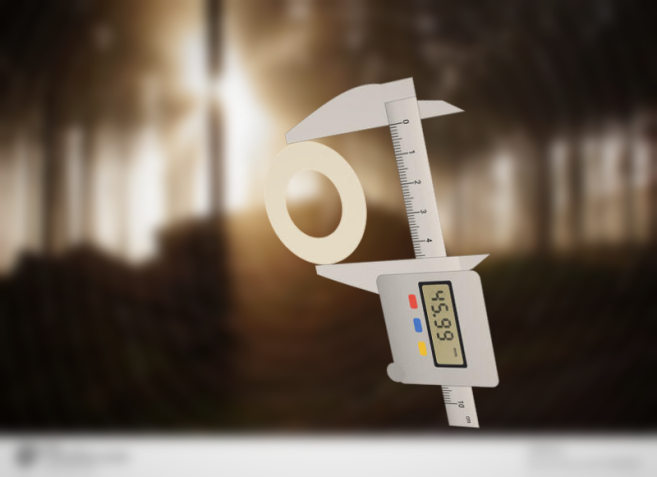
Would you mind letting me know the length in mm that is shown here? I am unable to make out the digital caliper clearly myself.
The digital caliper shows 45.99 mm
